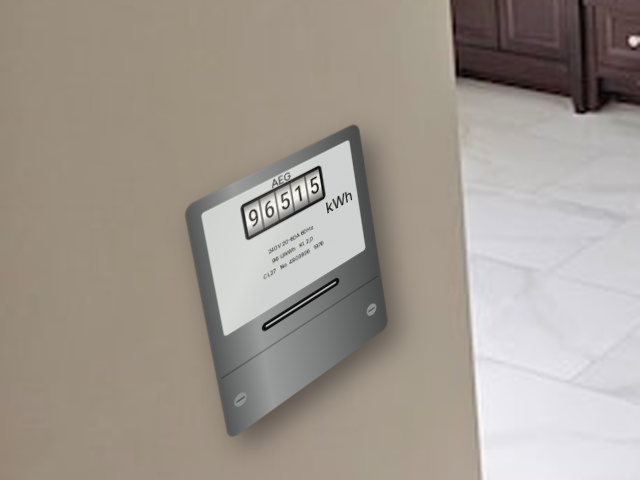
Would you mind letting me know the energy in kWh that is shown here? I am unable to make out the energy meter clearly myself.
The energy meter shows 96515 kWh
